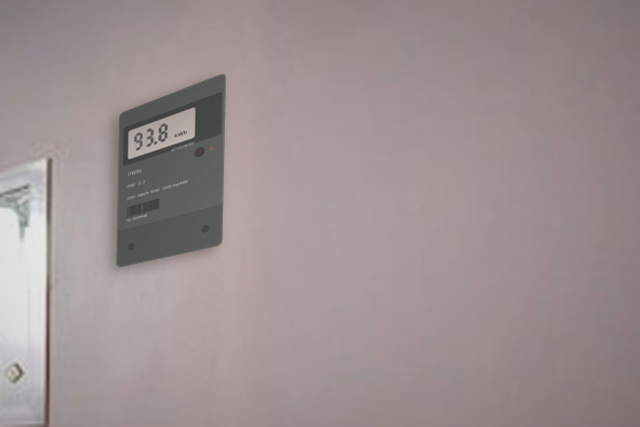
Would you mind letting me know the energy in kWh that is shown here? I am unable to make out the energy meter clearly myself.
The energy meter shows 93.8 kWh
